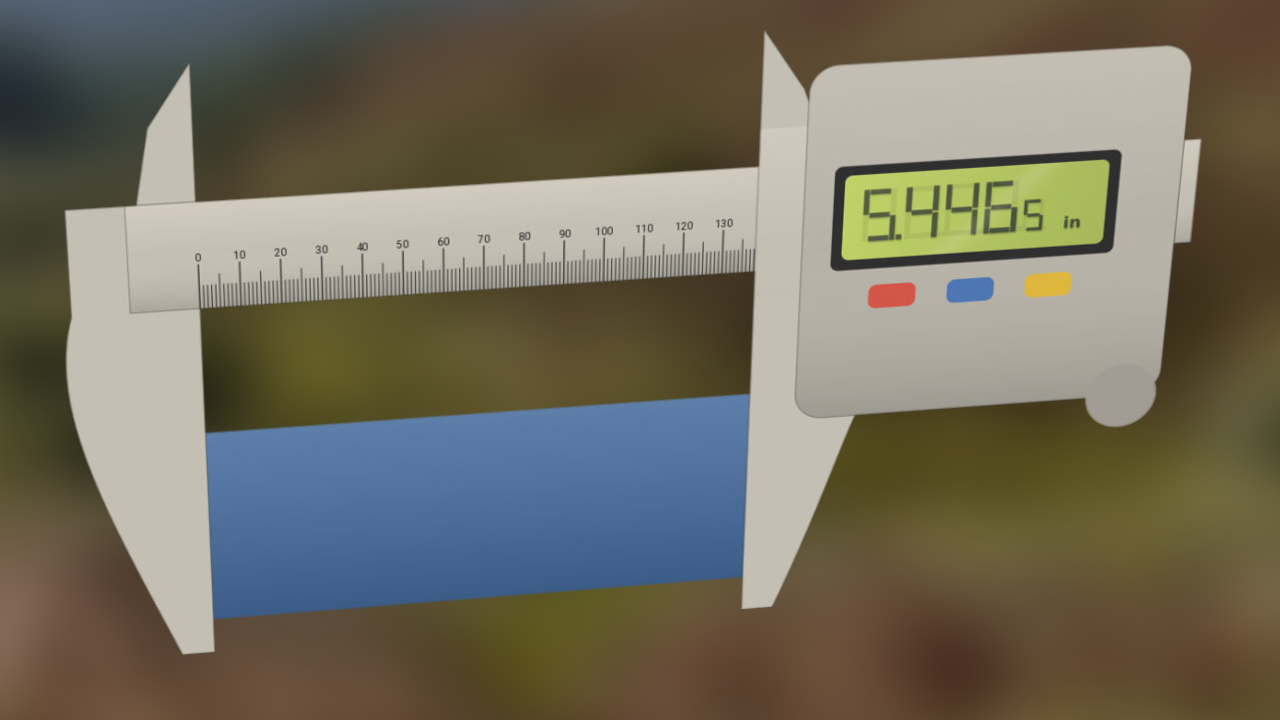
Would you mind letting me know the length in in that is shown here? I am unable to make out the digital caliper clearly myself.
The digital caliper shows 5.4465 in
